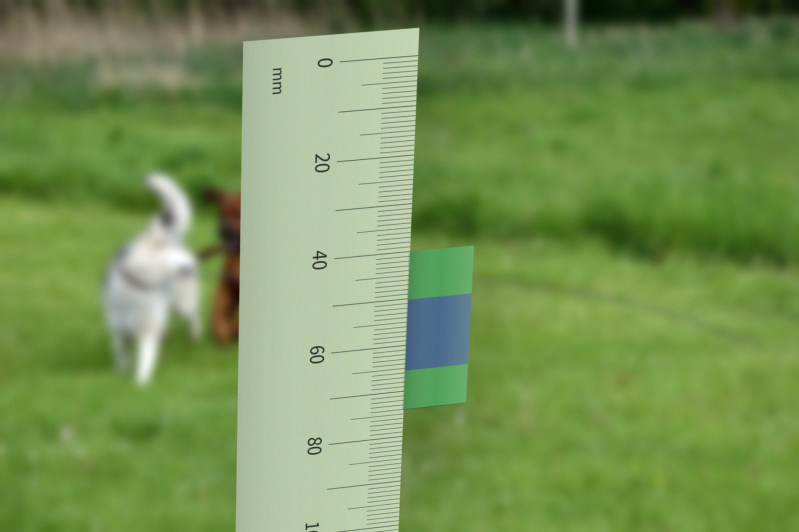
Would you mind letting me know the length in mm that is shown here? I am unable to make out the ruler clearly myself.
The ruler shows 34 mm
